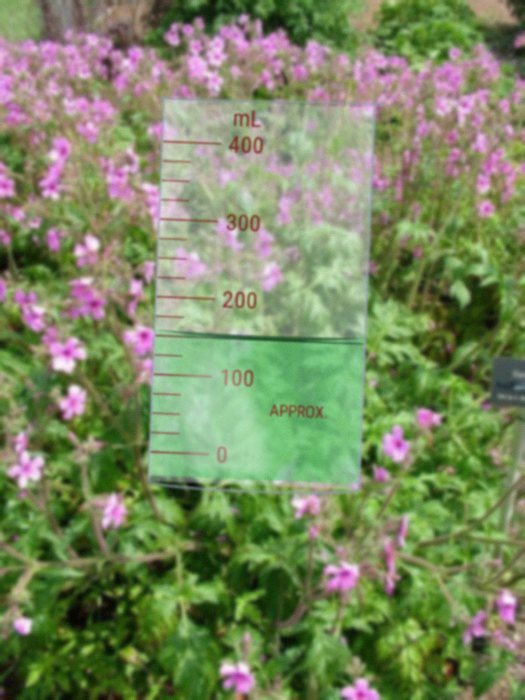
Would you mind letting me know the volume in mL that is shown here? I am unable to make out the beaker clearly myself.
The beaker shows 150 mL
